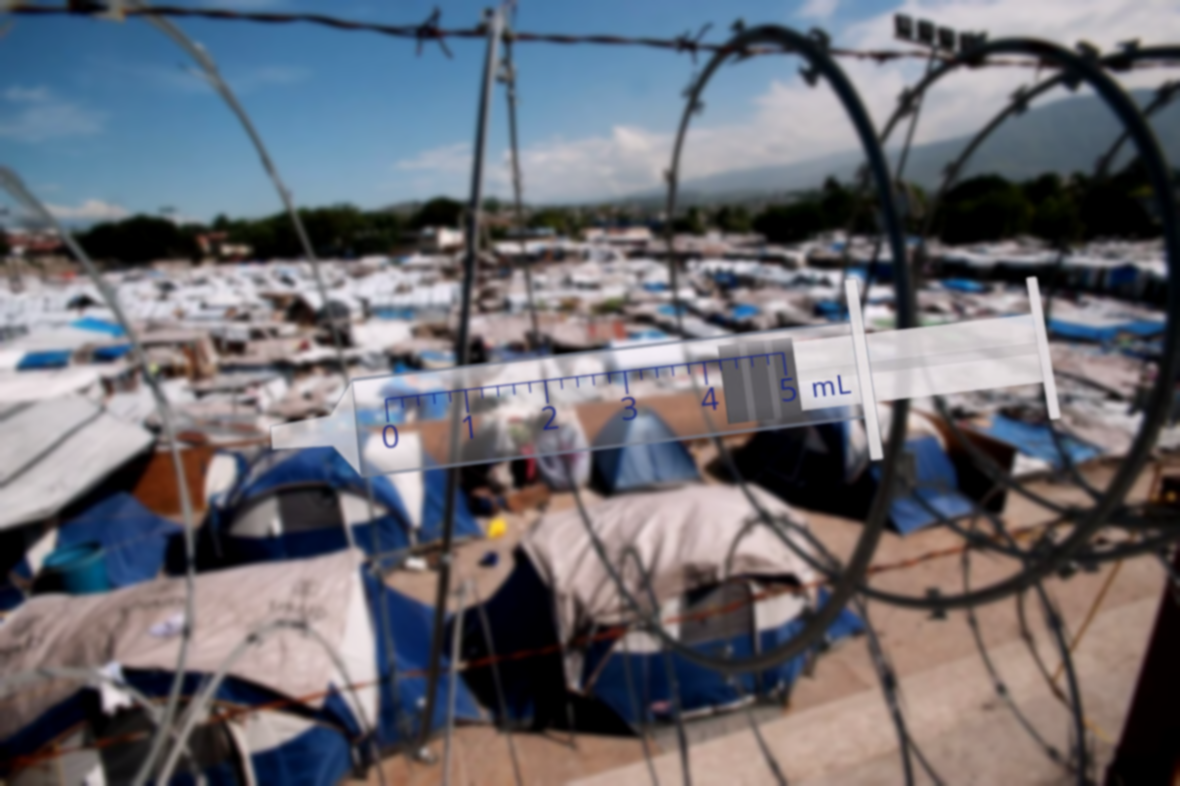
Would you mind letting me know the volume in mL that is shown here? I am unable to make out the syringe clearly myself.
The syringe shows 4.2 mL
